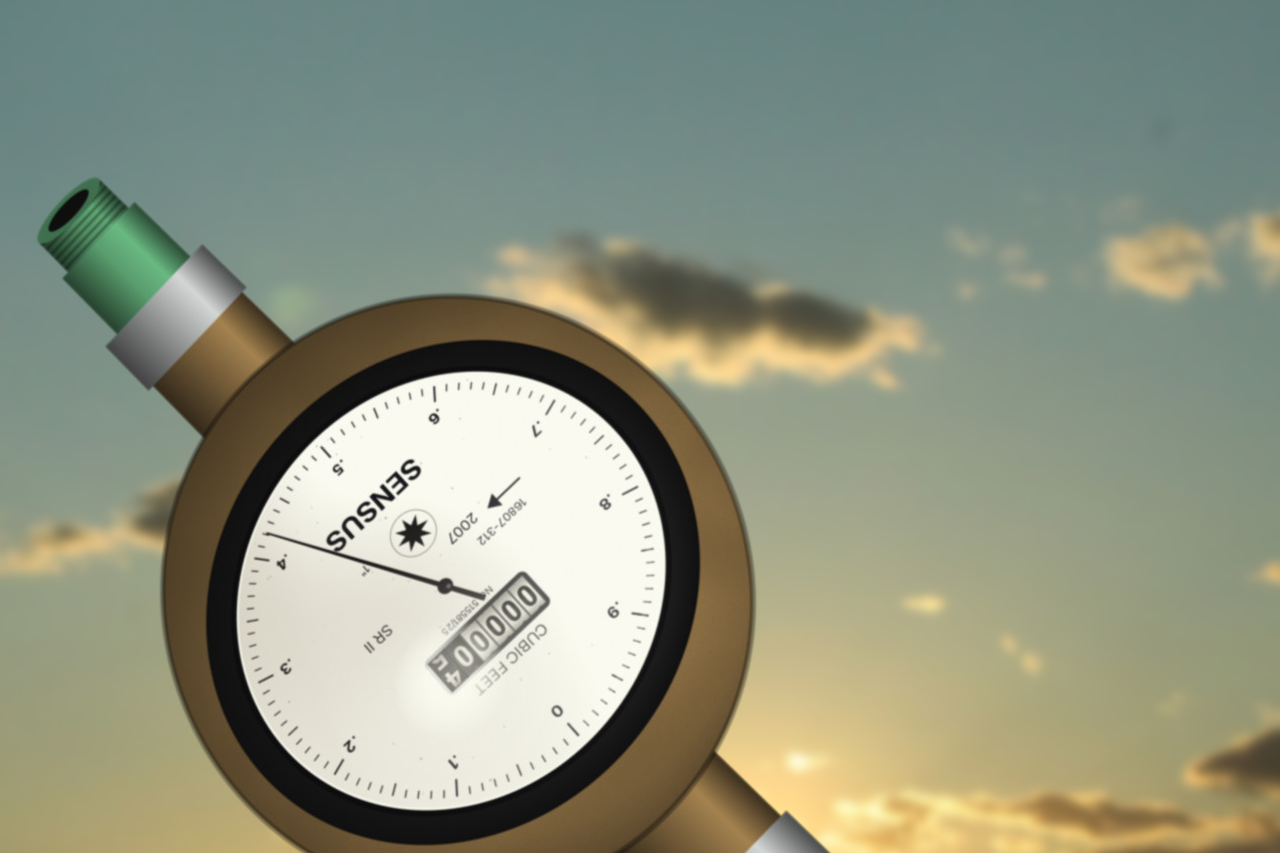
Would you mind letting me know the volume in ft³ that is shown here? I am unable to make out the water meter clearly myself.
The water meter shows 4.42 ft³
